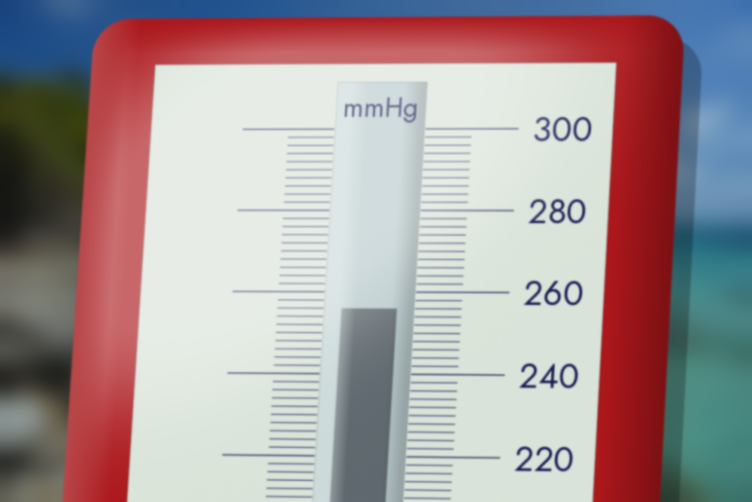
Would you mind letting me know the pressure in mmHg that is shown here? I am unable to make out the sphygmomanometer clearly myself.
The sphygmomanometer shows 256 mmHg
